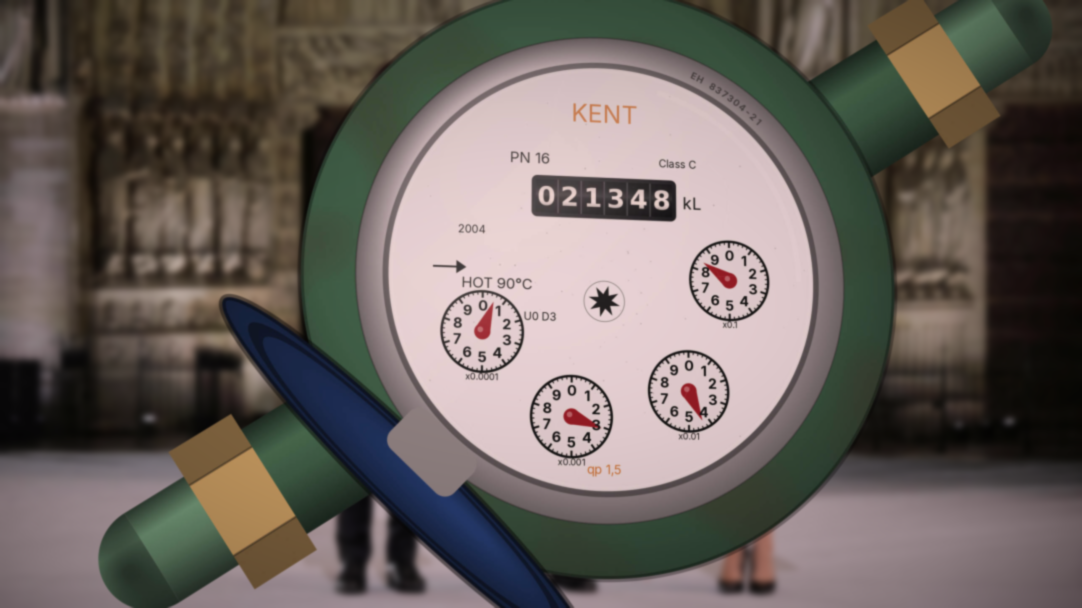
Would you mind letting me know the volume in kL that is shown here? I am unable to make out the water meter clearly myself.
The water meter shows 21348.8430 kL
